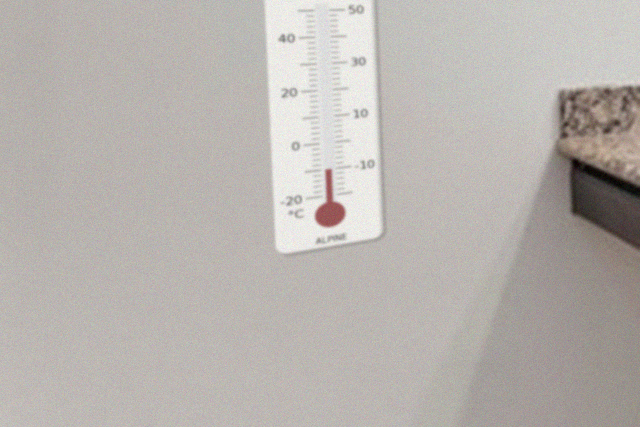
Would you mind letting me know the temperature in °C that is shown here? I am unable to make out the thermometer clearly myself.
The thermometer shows -10 °C
